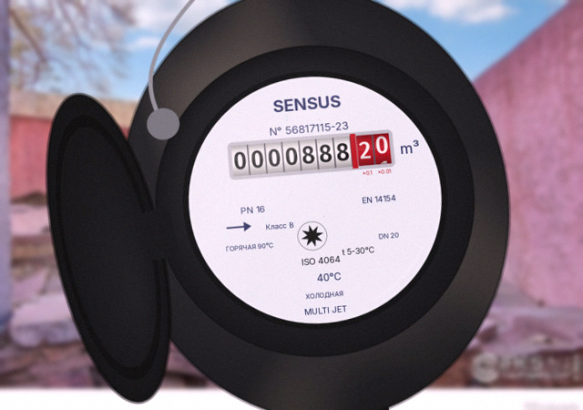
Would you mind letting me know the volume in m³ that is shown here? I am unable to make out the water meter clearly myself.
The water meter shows 888.20 m³
